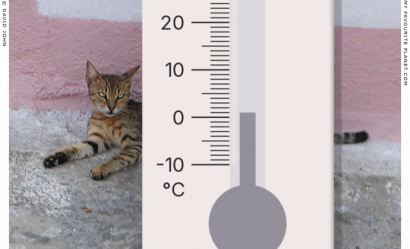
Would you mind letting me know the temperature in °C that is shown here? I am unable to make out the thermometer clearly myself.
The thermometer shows 1 °C
